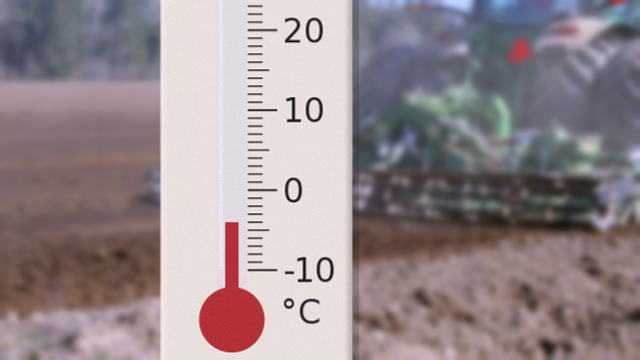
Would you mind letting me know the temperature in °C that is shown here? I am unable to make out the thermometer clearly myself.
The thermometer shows -4 °C
